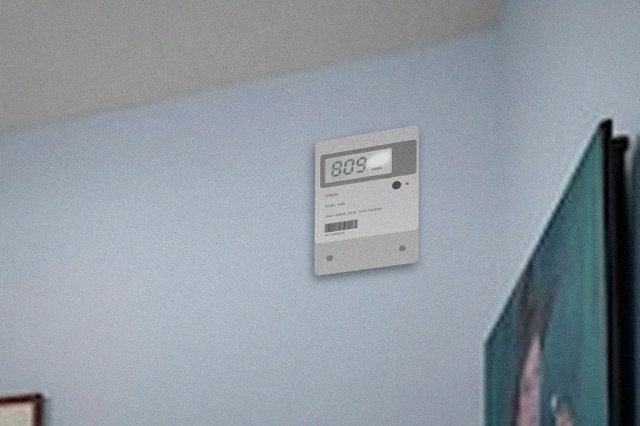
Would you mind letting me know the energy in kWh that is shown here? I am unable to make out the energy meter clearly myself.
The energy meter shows 809 kWh
